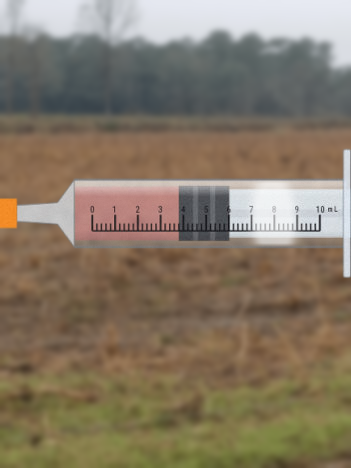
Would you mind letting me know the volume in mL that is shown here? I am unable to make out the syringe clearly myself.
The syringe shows 3.8 mL
